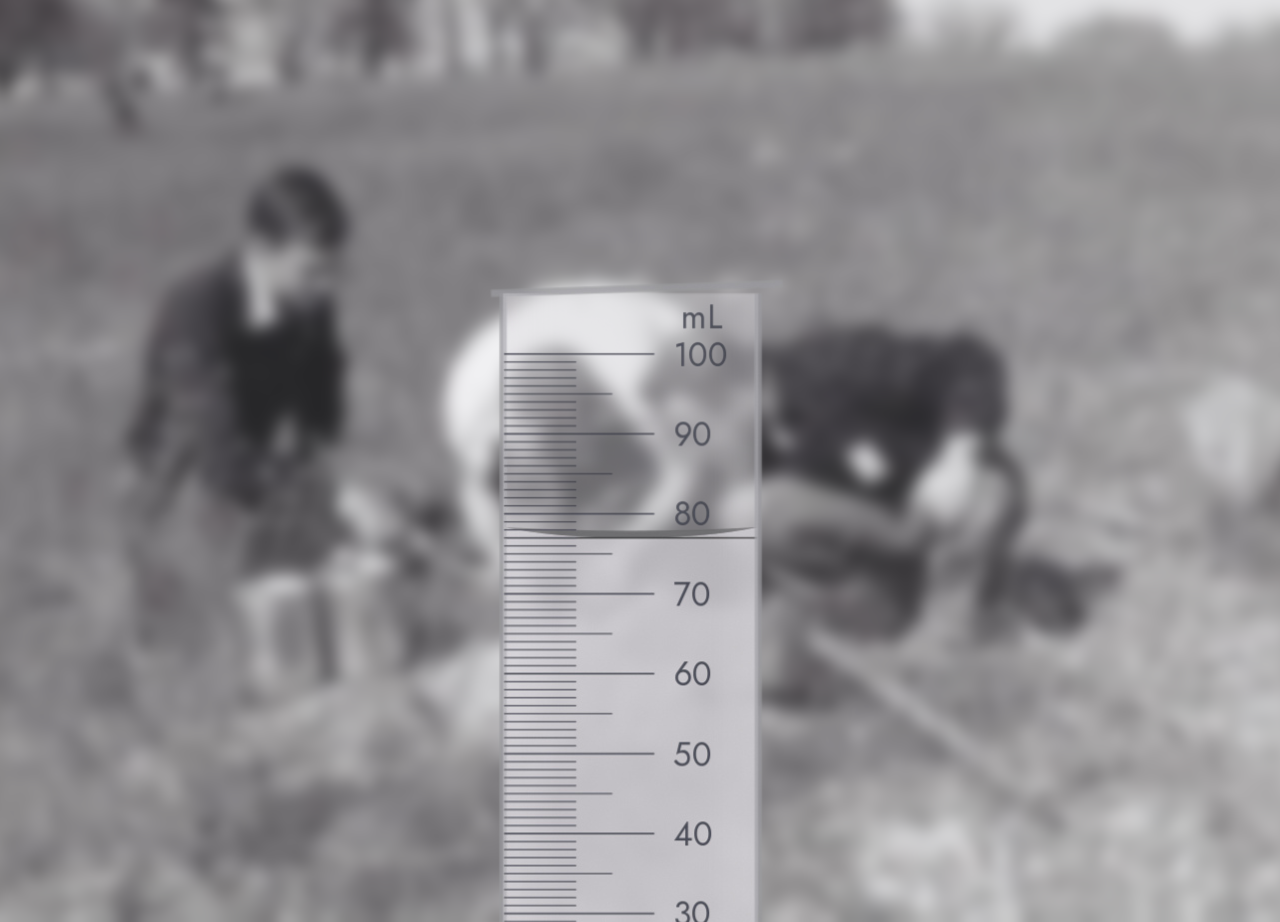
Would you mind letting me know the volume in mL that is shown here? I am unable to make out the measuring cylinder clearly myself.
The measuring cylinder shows 77 mL
